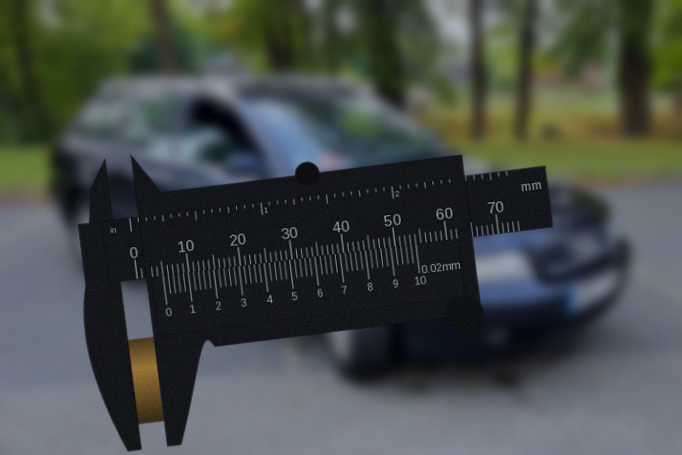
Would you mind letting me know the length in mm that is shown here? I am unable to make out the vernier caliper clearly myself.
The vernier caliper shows 5.0 mm
